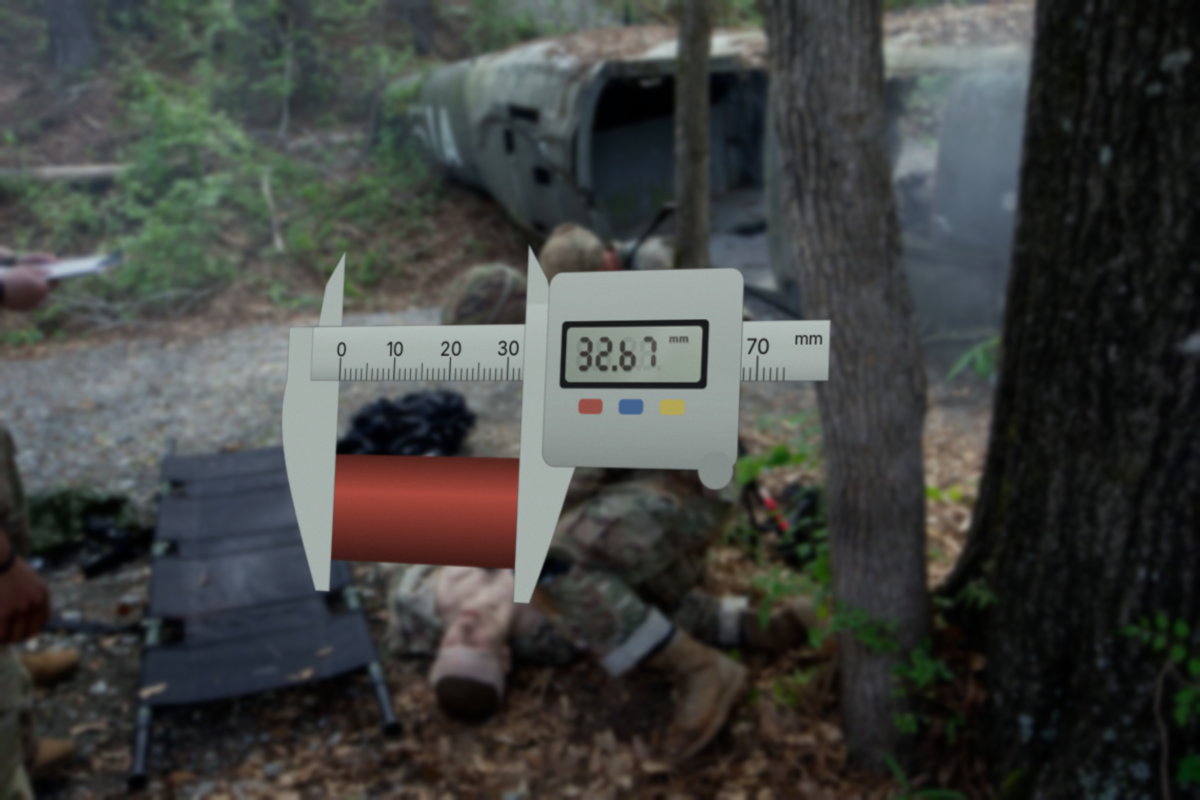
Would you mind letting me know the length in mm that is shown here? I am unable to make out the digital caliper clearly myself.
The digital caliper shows 32.67 mm
